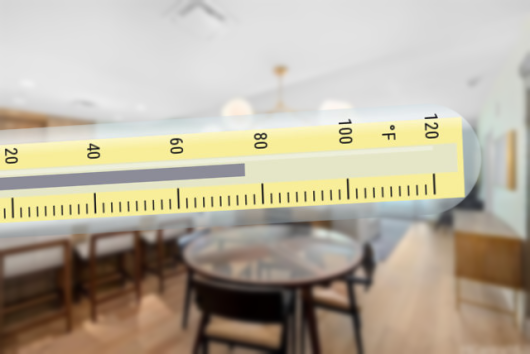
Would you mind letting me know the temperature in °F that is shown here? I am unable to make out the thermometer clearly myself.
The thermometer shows 76 °F
